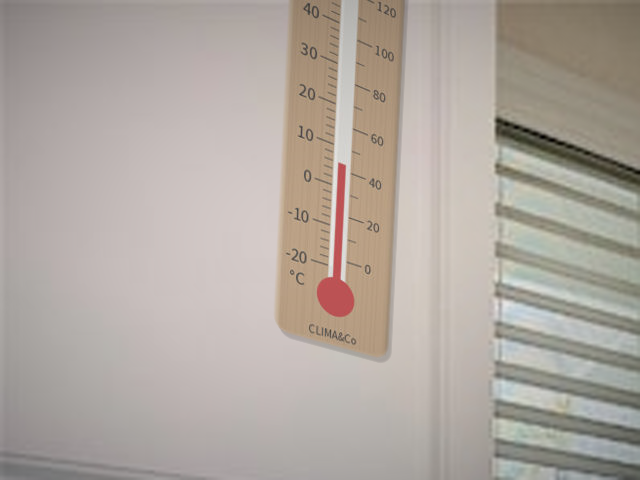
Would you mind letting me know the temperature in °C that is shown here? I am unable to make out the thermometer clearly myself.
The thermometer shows 6 °C
